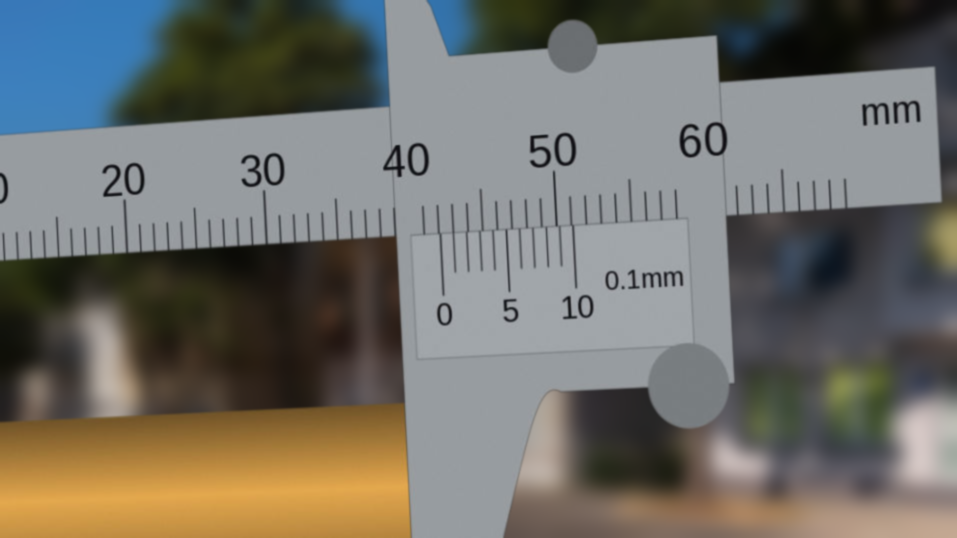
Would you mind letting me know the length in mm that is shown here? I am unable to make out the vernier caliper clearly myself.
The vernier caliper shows 42.1 mm
